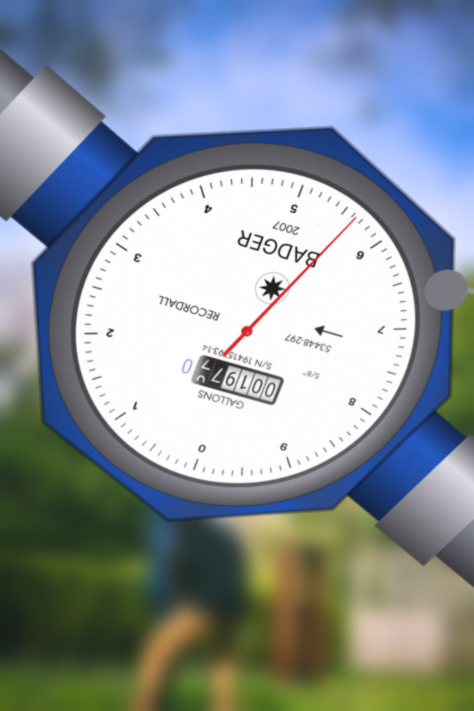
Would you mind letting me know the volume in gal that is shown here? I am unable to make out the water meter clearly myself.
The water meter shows 19765.6 gal
